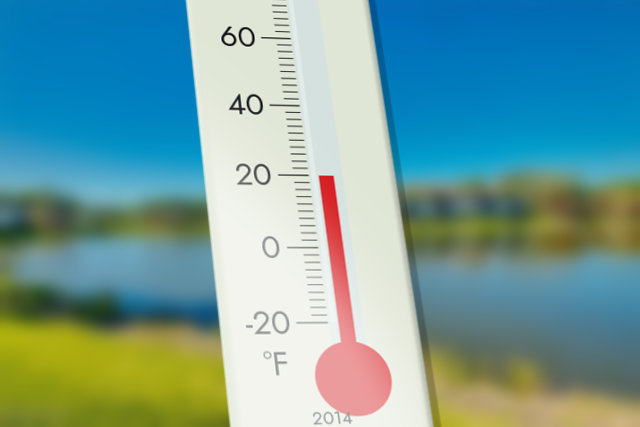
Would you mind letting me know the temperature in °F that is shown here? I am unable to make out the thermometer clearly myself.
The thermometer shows 20 °F
